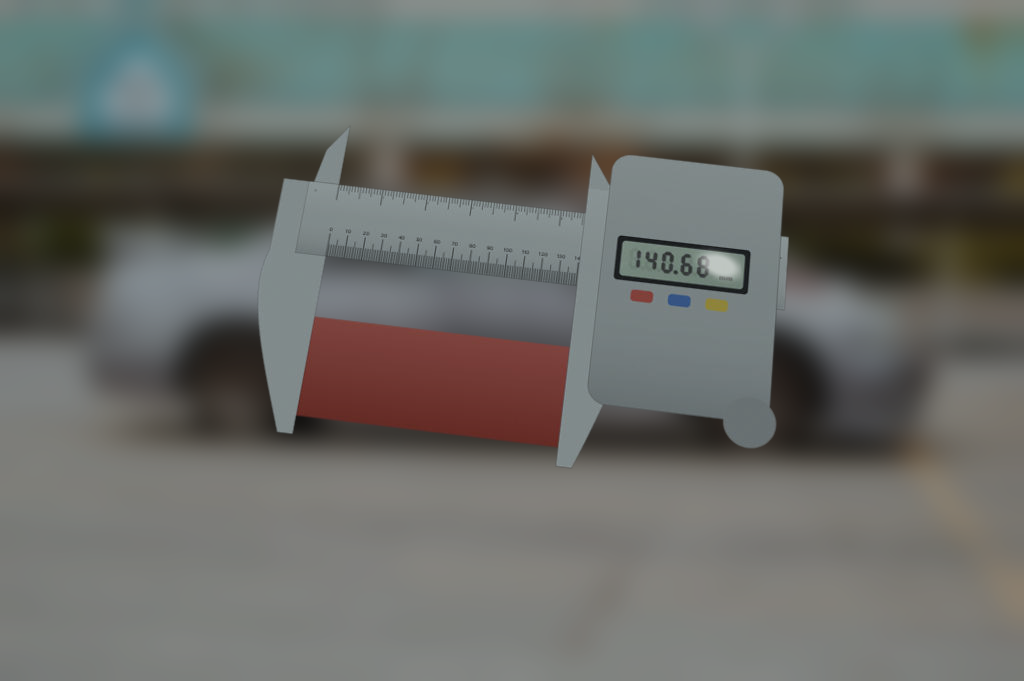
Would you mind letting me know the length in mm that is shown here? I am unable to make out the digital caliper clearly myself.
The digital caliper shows 140.68 mm
